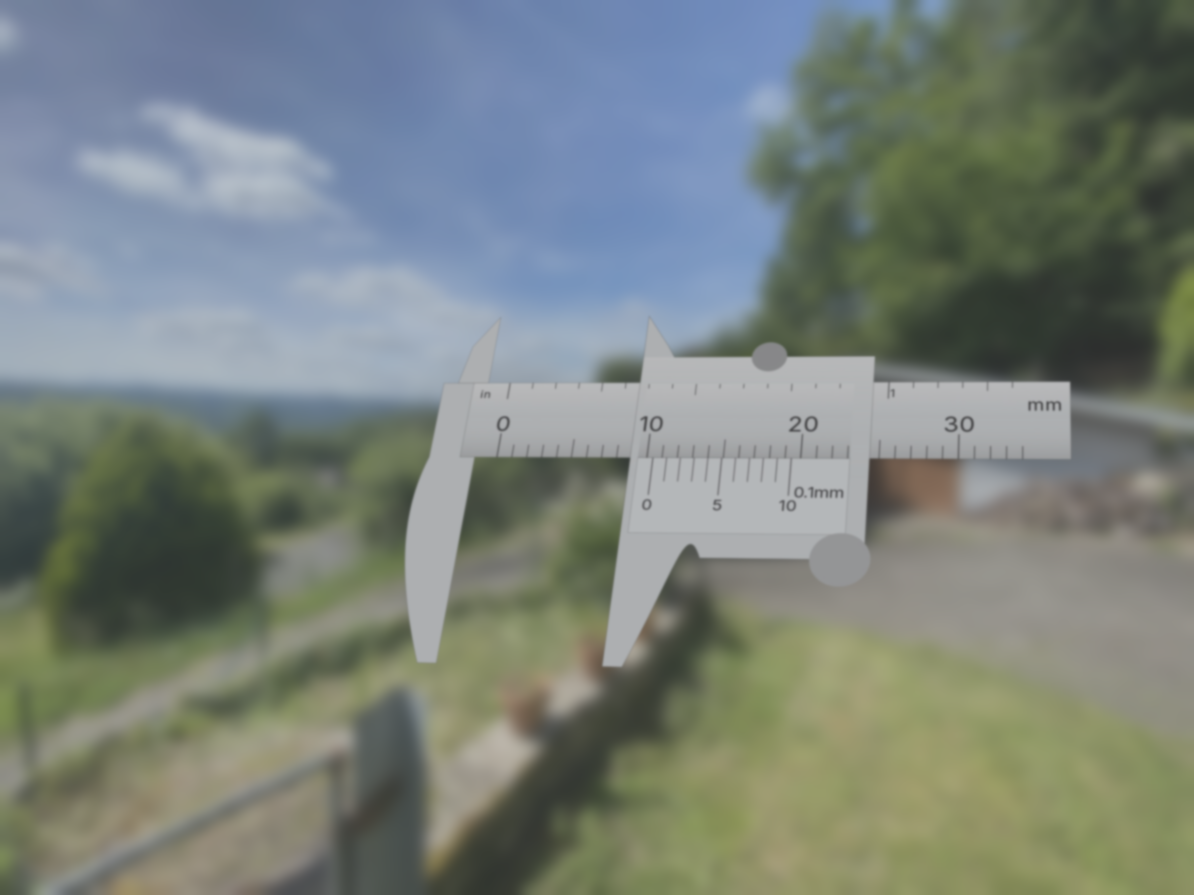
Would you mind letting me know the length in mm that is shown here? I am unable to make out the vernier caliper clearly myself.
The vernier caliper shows 10.4 mm
